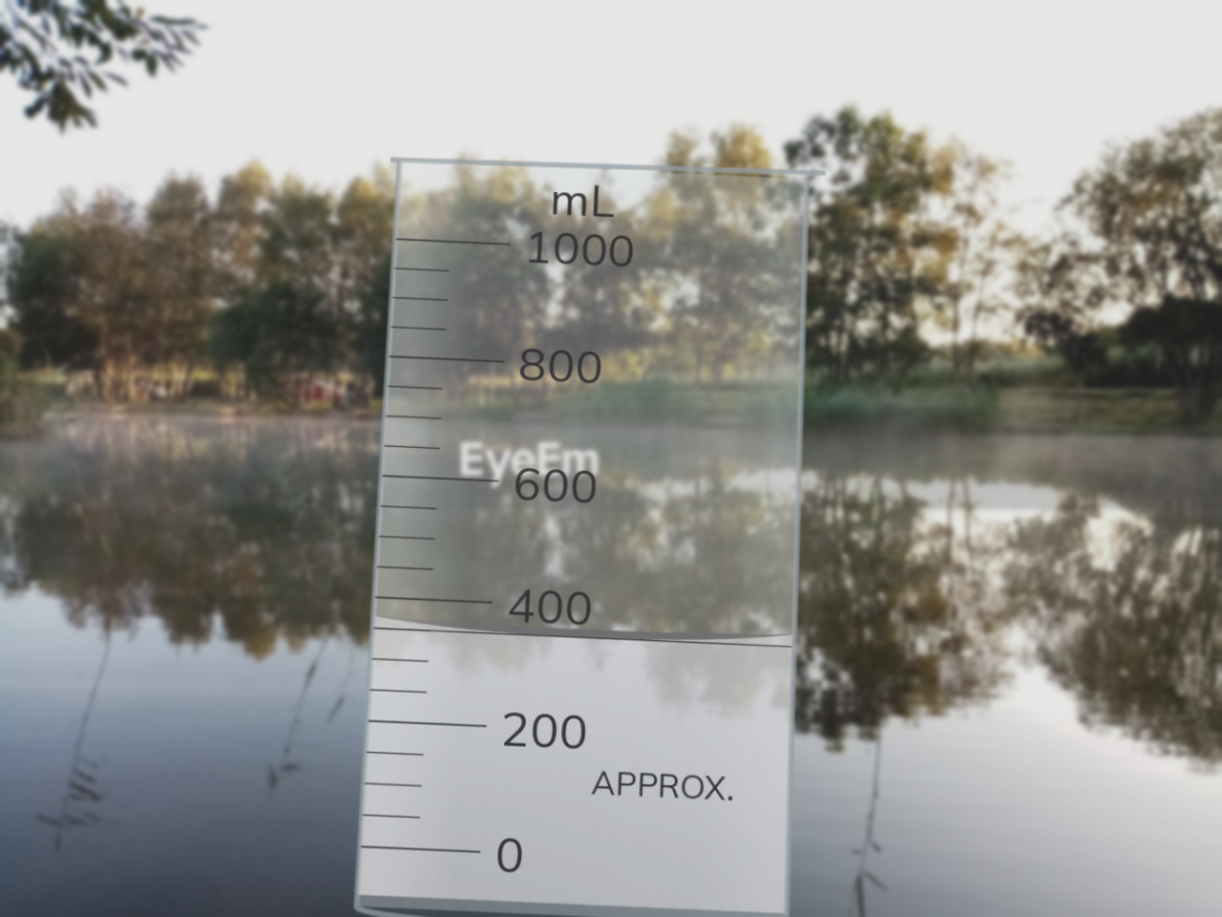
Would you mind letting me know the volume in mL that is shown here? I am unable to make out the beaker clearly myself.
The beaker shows 350 mL
